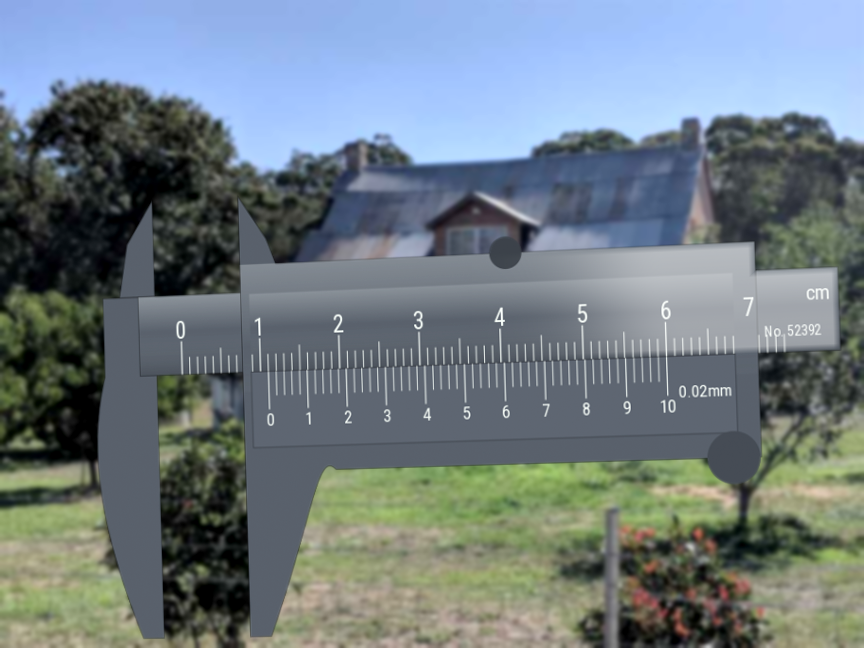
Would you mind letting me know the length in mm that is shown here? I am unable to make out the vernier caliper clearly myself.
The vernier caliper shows 11.0 mm
